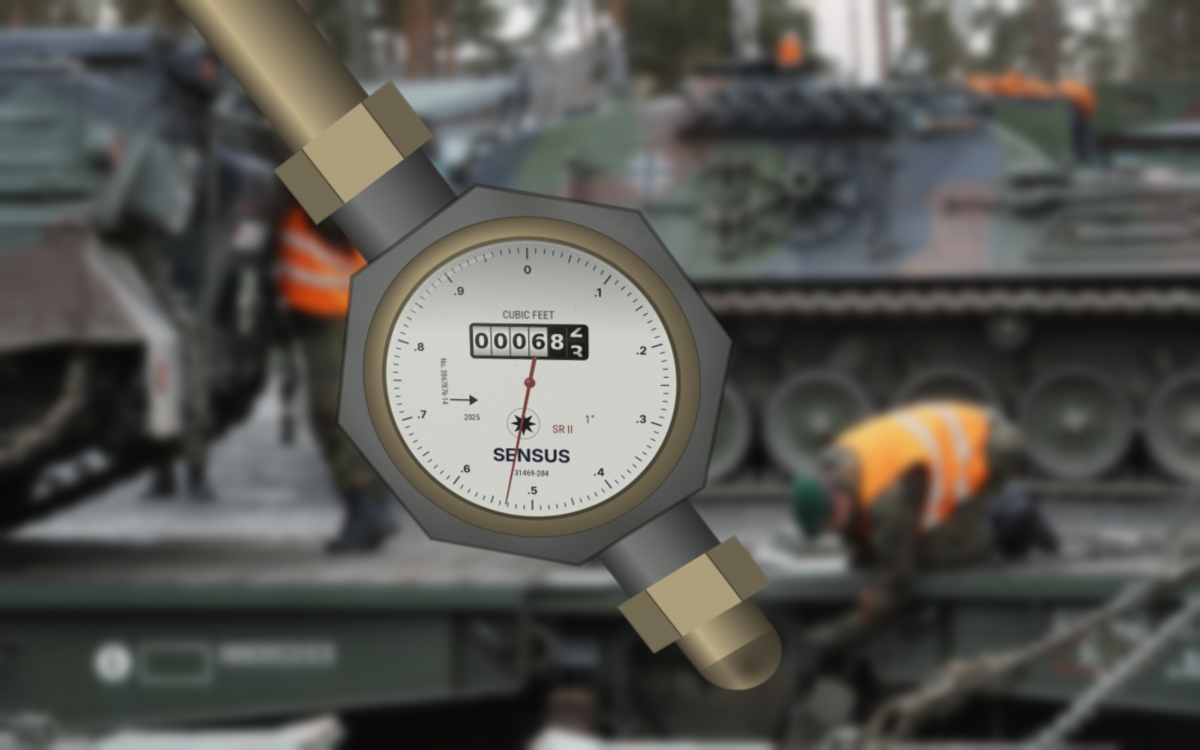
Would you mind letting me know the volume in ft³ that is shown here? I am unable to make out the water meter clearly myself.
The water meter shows 682.53 ft³
